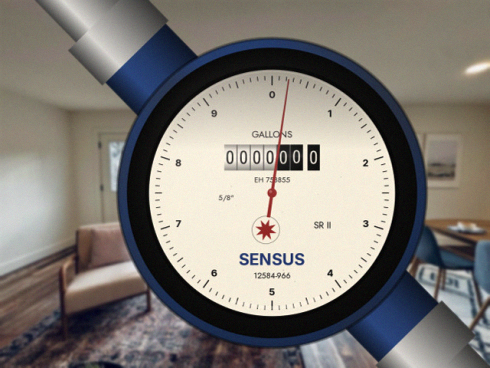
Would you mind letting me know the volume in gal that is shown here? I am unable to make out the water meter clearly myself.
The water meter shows 0.2 gal
